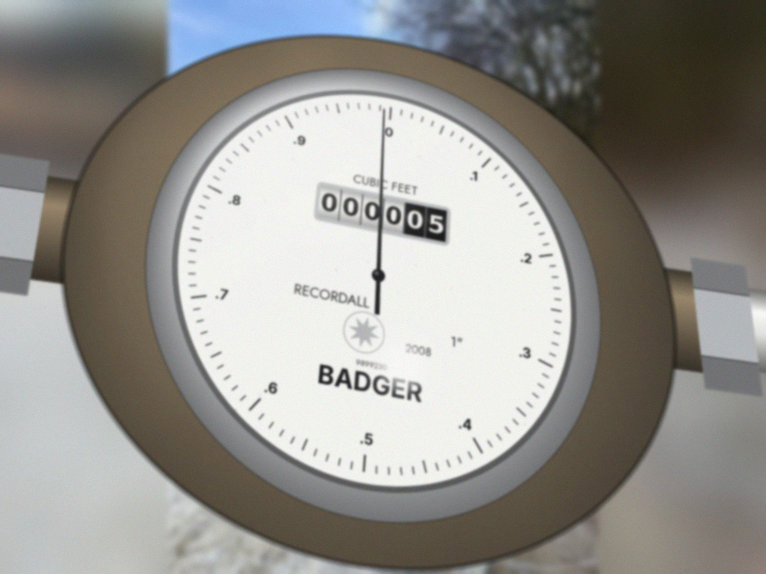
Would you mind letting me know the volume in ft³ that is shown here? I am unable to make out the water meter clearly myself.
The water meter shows 4.99 ft³
